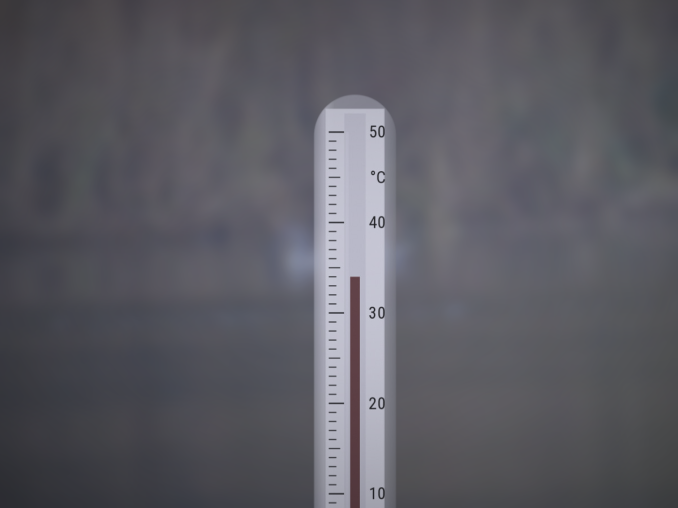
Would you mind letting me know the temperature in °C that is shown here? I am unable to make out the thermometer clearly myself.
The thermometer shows 34 °C
